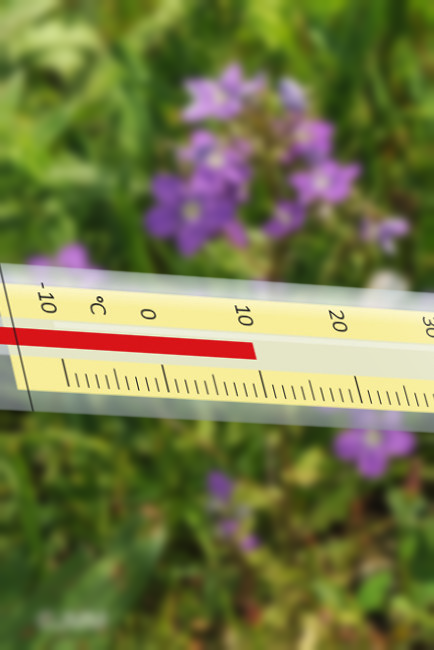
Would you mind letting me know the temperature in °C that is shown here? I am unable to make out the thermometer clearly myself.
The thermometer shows 10 °C
